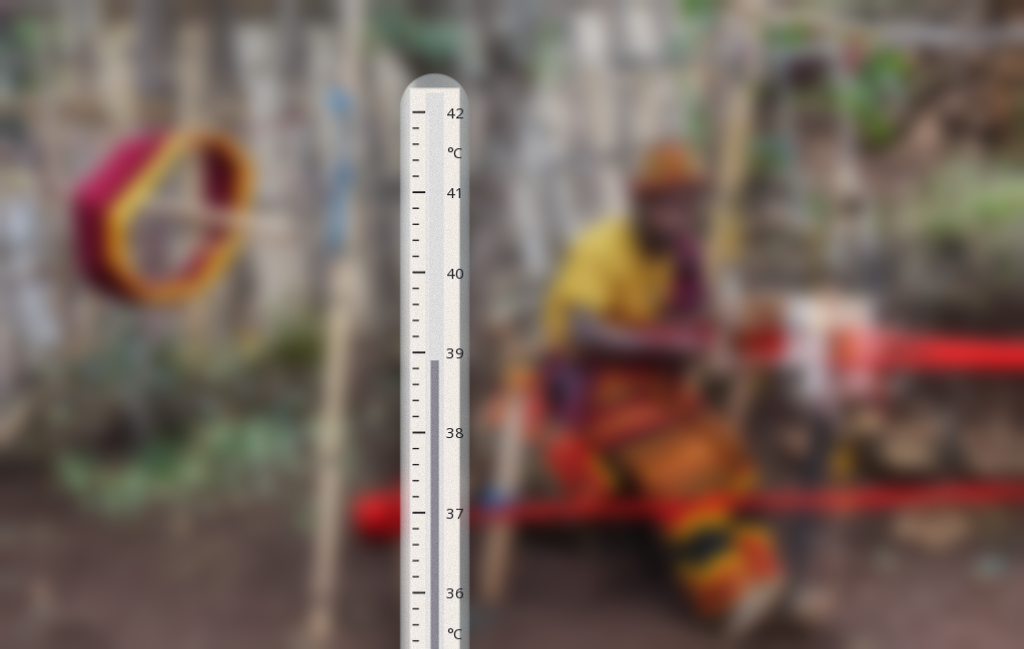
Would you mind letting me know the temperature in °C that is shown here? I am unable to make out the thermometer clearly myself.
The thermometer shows 38.9 °C
